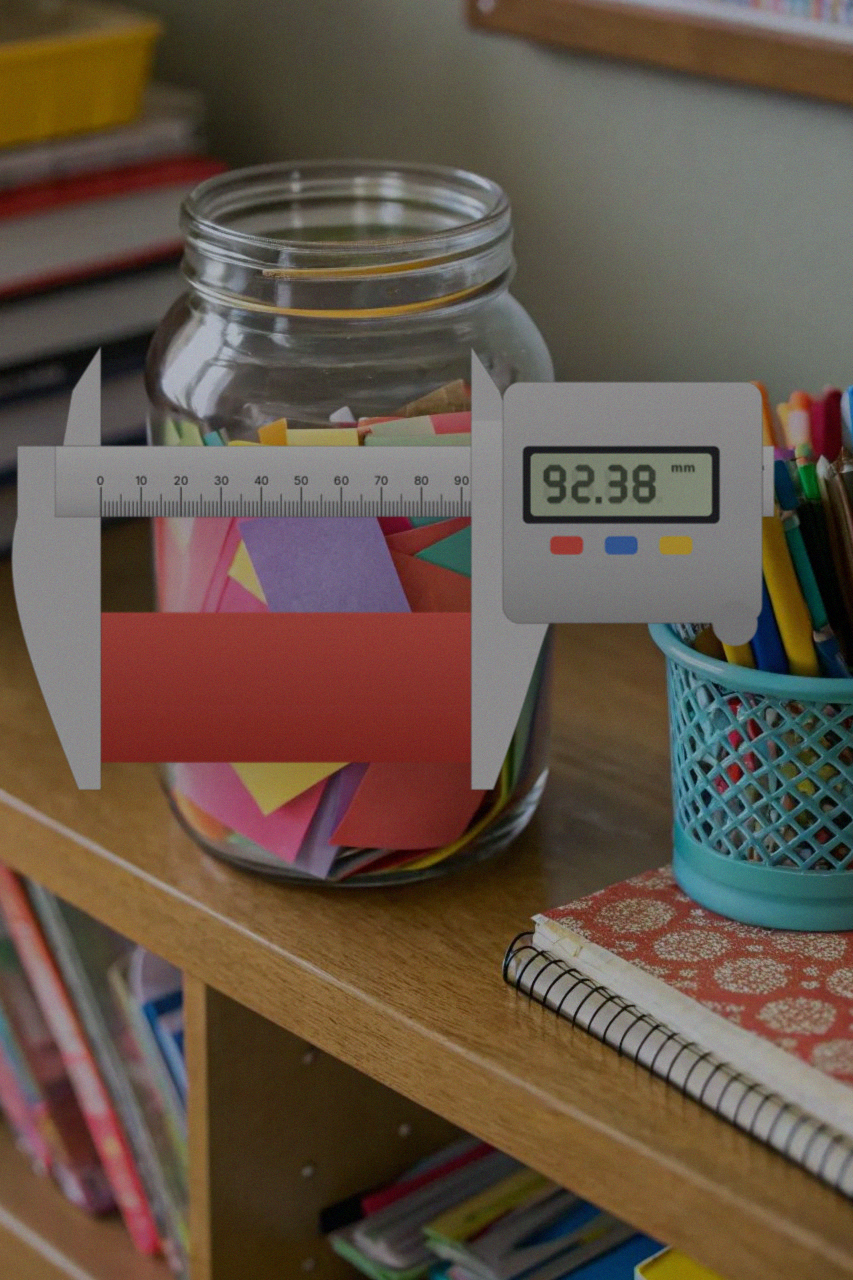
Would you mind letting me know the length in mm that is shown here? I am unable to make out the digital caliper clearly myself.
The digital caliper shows 92.38 mm
